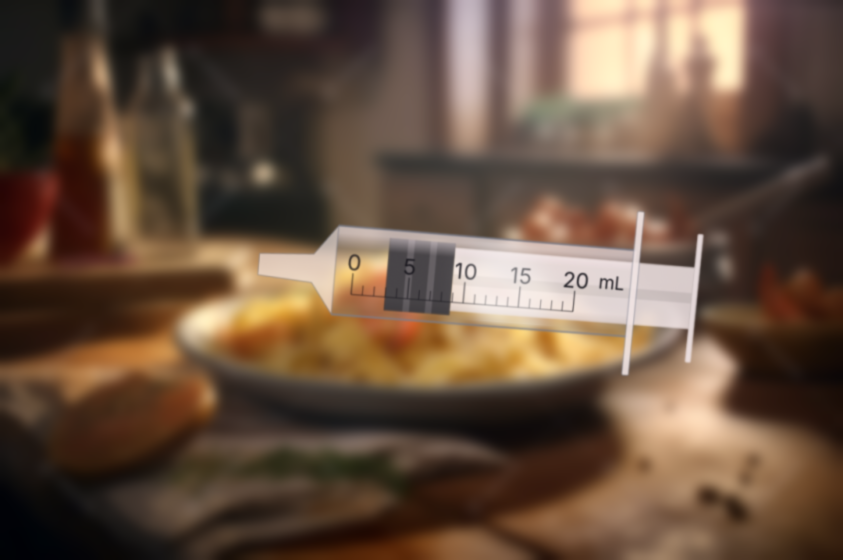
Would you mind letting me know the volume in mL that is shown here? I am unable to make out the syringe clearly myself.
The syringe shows 3 mL
